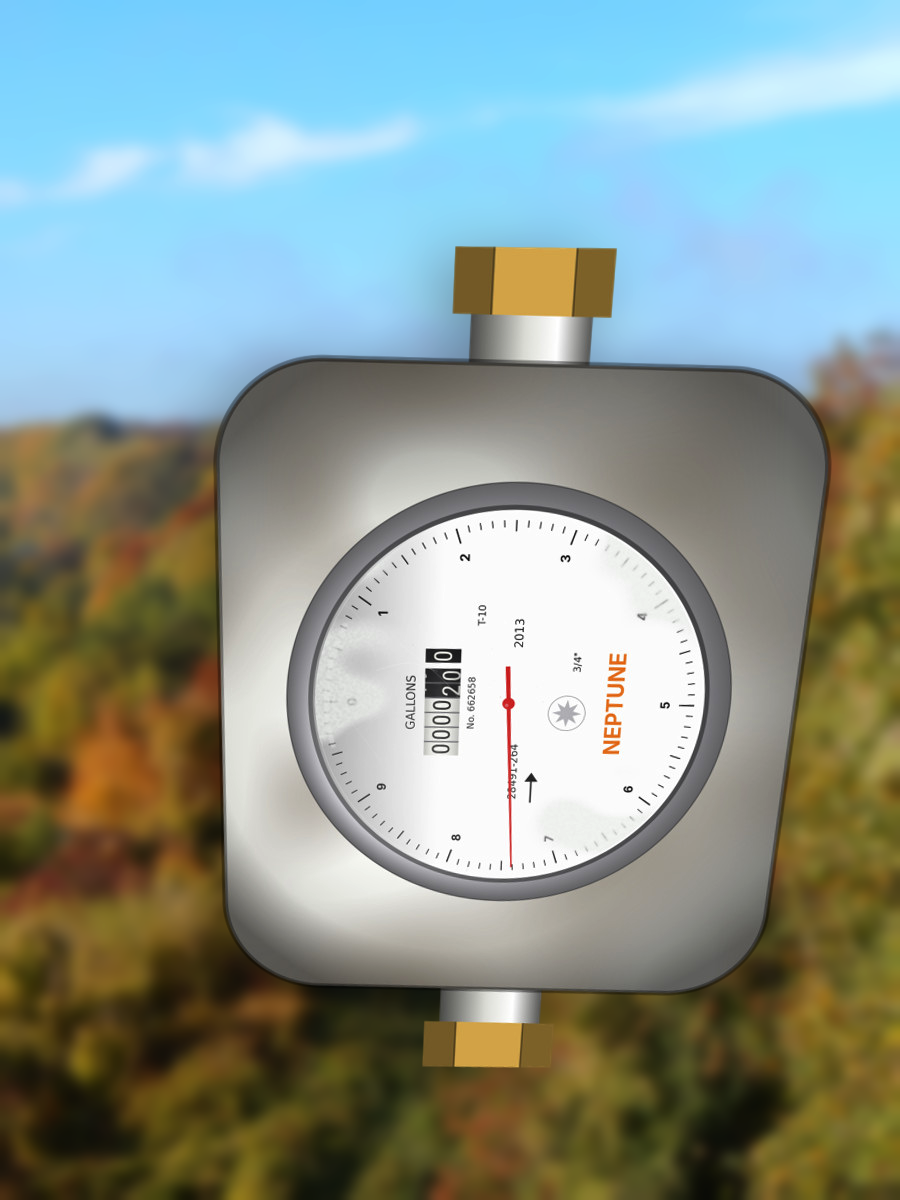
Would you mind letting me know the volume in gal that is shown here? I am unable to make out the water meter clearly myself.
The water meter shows 197.4 gal
